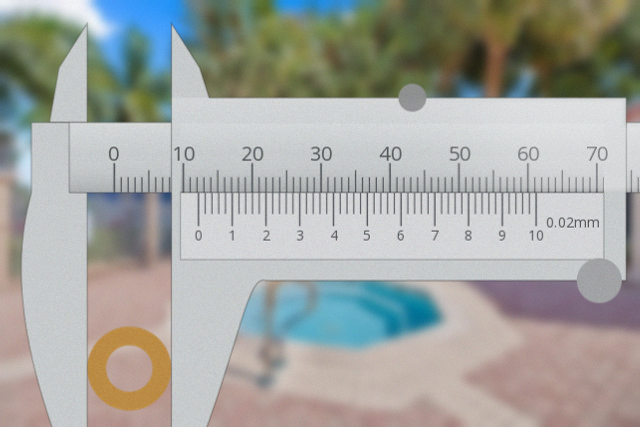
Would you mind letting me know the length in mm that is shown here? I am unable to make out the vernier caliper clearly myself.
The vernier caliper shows 12.2 mm
